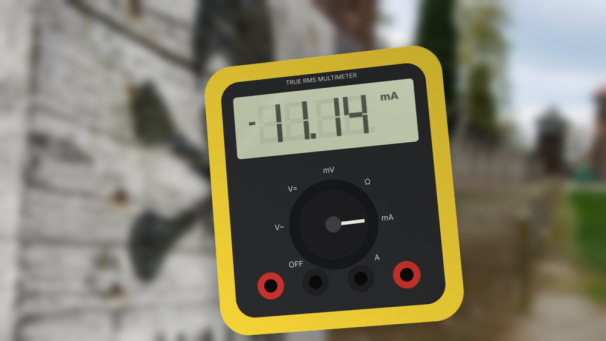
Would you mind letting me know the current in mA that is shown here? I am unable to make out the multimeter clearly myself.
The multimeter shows -11.14 mA
